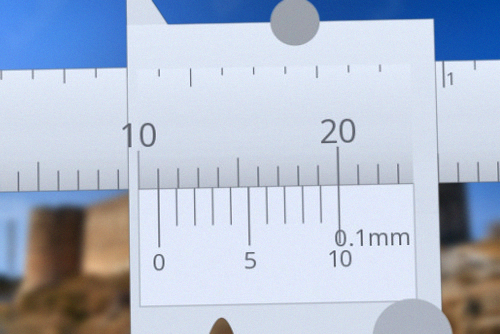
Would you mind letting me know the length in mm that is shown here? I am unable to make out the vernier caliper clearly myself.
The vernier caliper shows 11.0 mm
